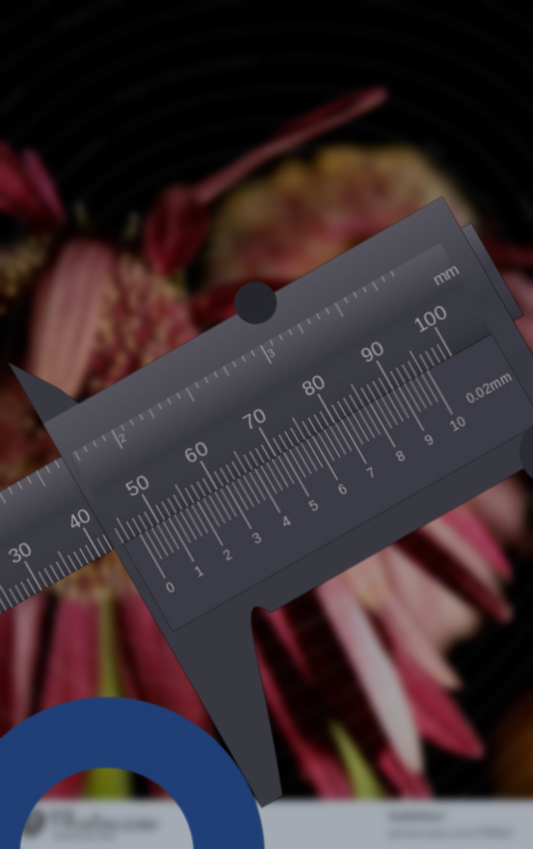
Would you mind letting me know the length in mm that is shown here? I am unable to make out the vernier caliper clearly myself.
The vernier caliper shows 46.8 mm
